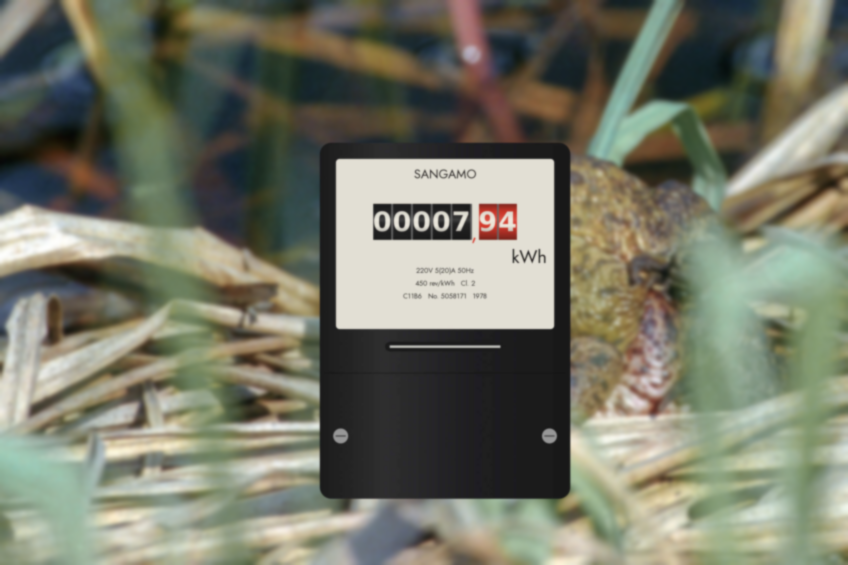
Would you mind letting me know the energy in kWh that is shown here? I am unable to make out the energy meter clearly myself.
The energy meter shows 7.94 kWh
